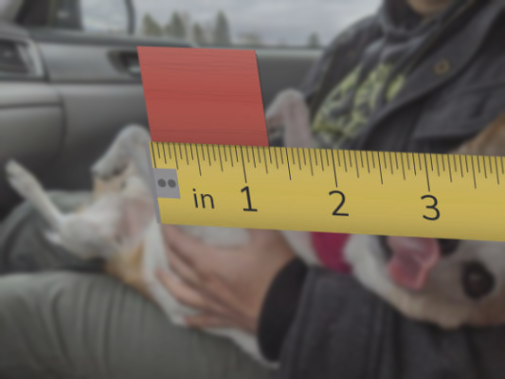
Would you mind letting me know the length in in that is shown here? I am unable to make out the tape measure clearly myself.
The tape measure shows 1.3125 in
